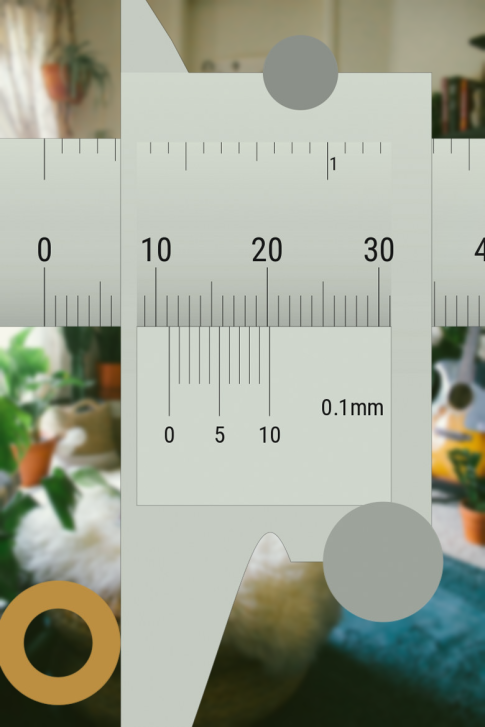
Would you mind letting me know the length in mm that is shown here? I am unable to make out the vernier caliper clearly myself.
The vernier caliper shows 11.2 mm
